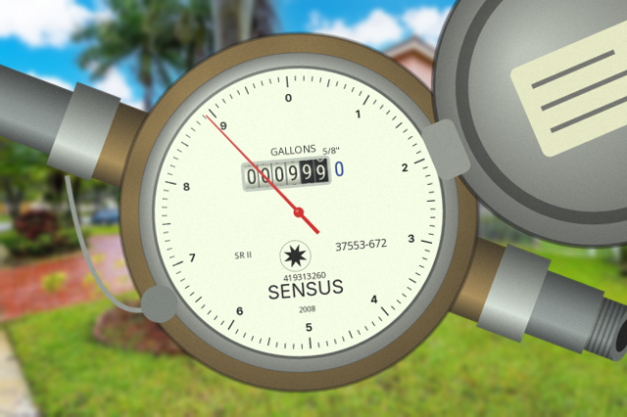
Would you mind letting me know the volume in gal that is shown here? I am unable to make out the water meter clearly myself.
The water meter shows 9988.9 gal
